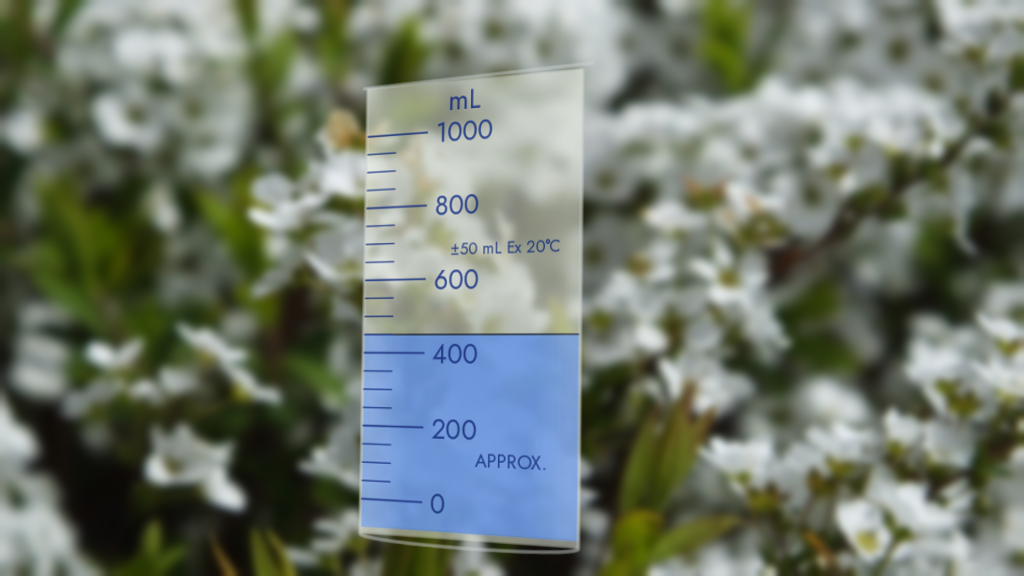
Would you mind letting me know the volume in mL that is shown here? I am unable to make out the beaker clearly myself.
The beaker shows 450 mL
